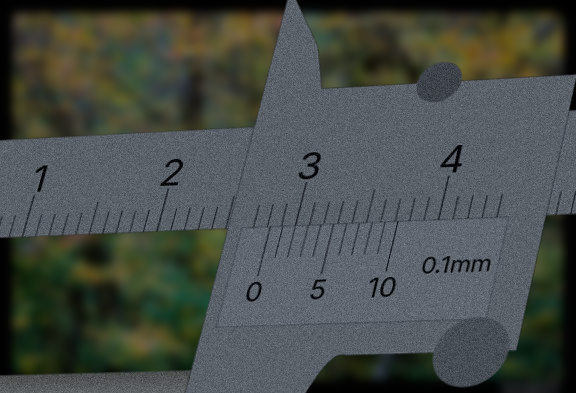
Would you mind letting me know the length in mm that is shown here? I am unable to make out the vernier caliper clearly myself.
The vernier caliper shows 28.2 mm
